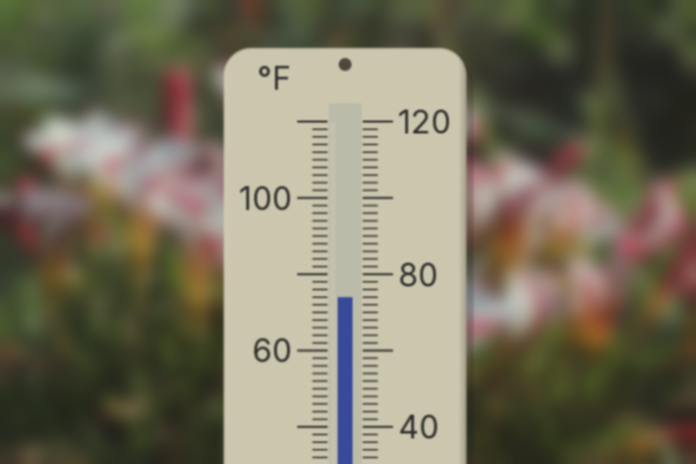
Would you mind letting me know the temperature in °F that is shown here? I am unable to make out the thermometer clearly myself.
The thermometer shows 74 °F
